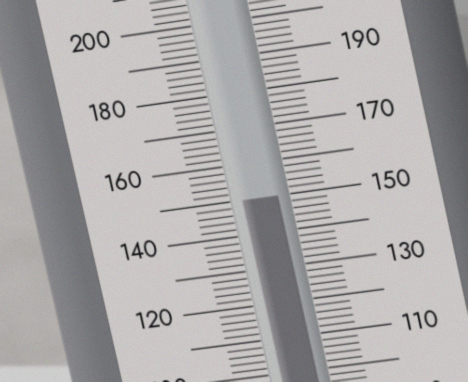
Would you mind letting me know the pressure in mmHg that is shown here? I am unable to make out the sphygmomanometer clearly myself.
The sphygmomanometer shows 150 mmHg
